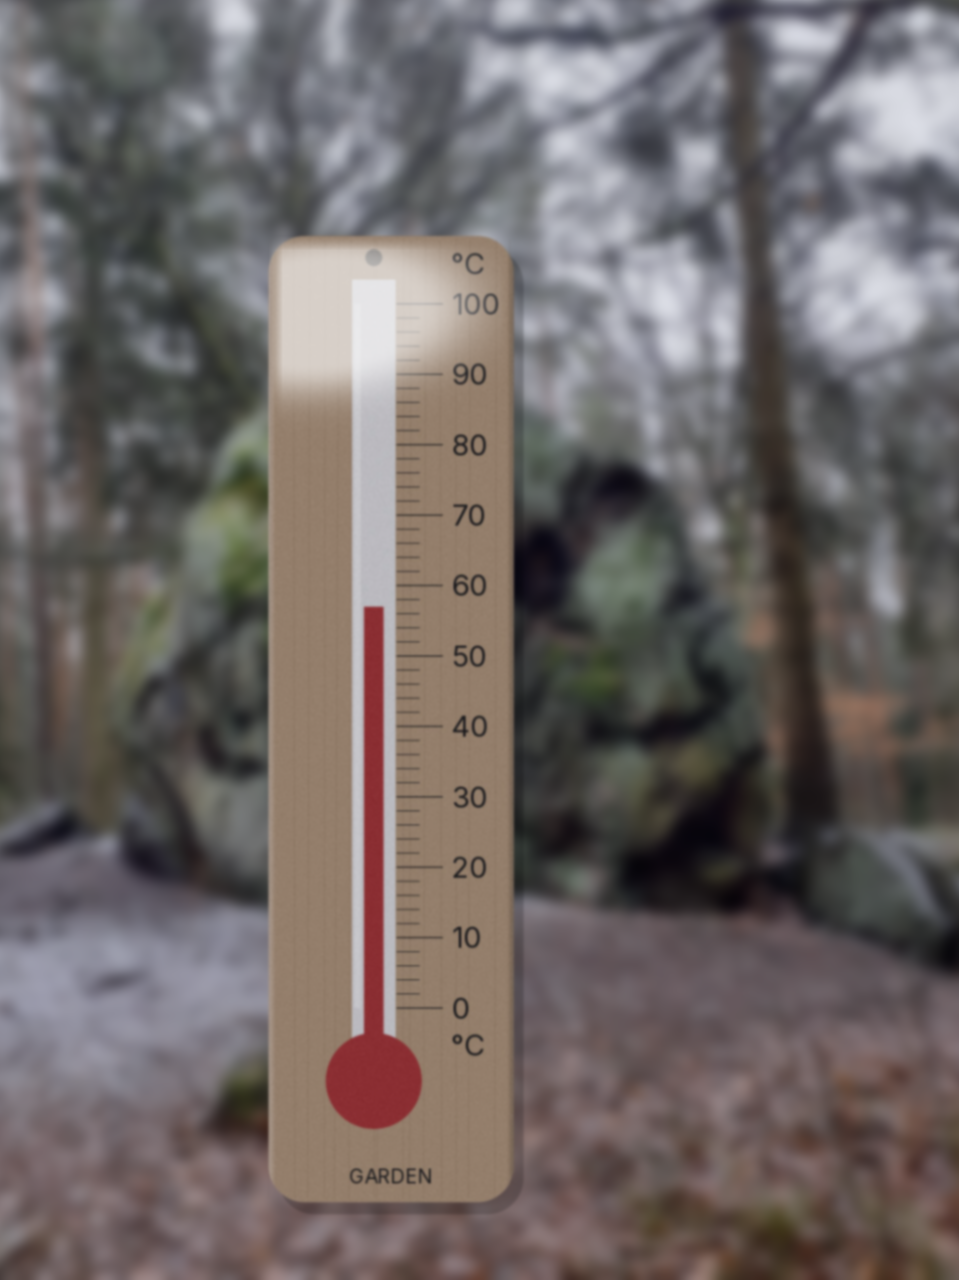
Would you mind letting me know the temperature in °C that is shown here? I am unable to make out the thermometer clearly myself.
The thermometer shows 57 °C
